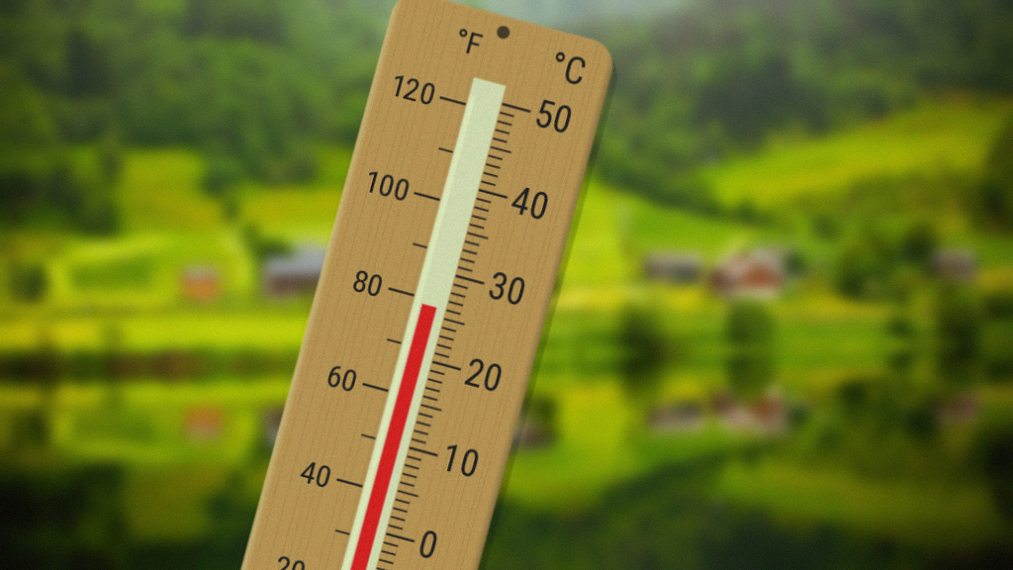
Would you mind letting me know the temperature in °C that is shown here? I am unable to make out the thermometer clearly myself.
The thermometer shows 26 °C
